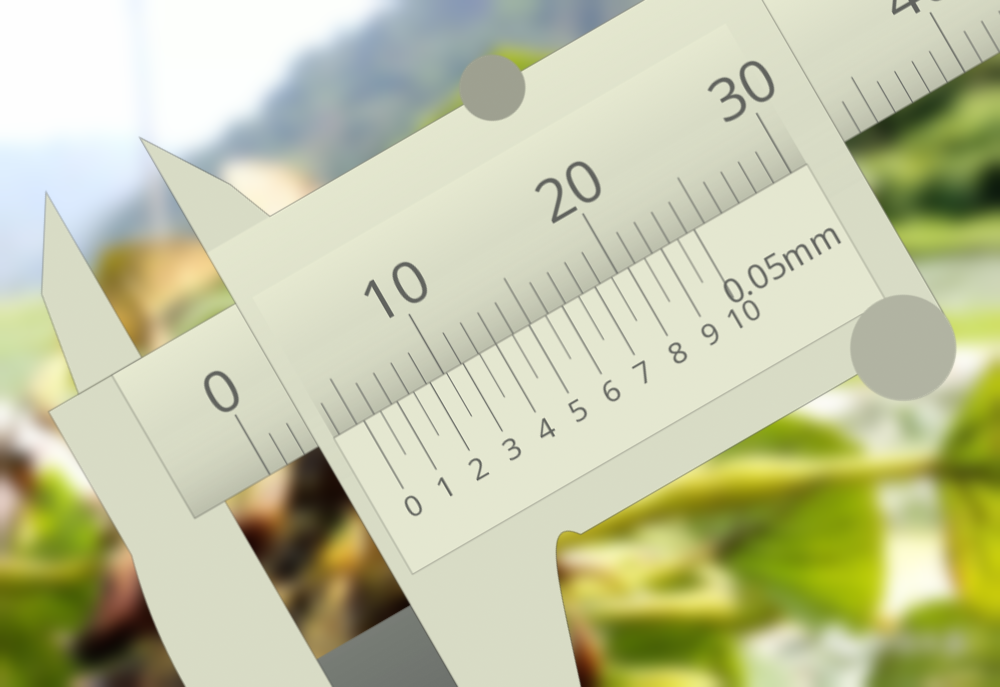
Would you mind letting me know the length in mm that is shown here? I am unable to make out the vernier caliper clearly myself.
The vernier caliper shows 5.4 mm
